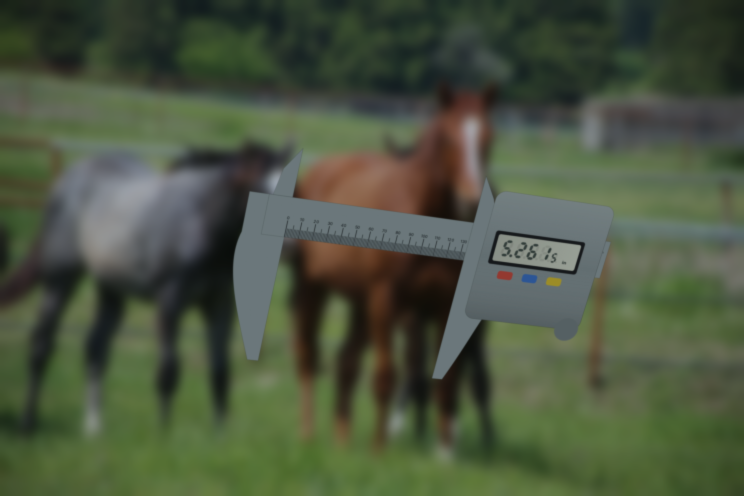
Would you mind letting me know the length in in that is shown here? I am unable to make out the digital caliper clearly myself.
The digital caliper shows 5.2615 in
